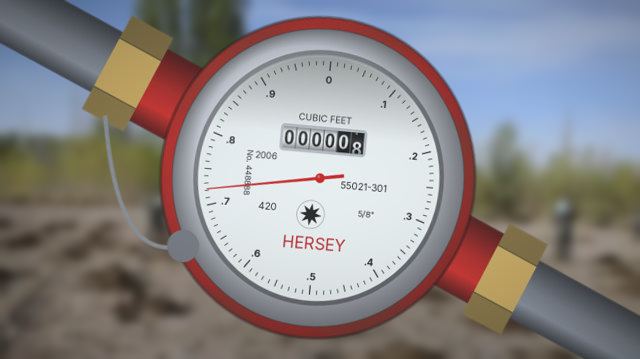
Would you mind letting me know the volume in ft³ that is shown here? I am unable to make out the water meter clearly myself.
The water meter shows 7.72 ft³
